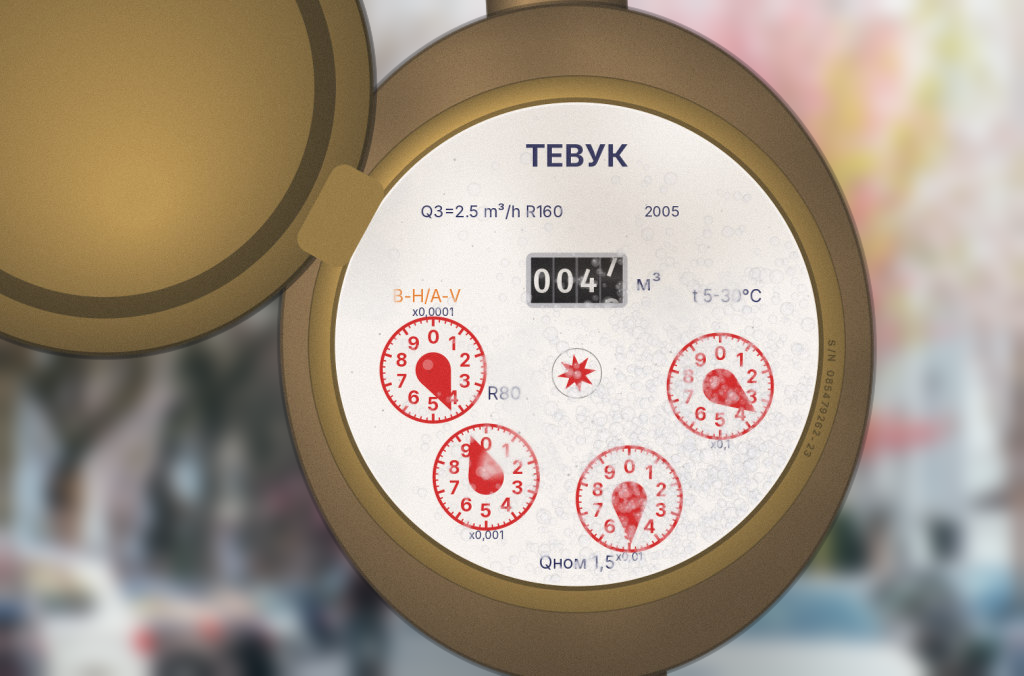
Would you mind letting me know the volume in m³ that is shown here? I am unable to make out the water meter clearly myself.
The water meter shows 47.3494 m³
